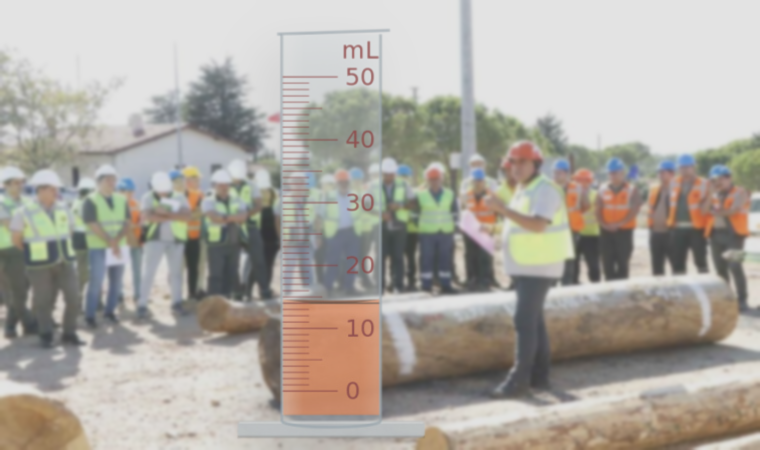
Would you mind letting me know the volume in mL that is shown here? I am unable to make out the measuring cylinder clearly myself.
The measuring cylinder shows 14 mL
